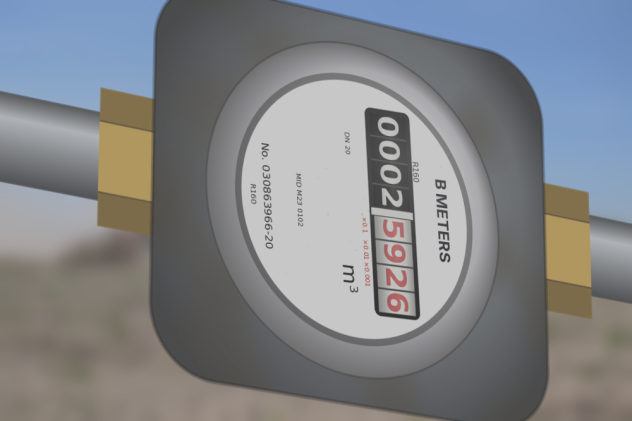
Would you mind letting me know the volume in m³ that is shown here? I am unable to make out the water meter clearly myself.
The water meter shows 2.5926 m³
